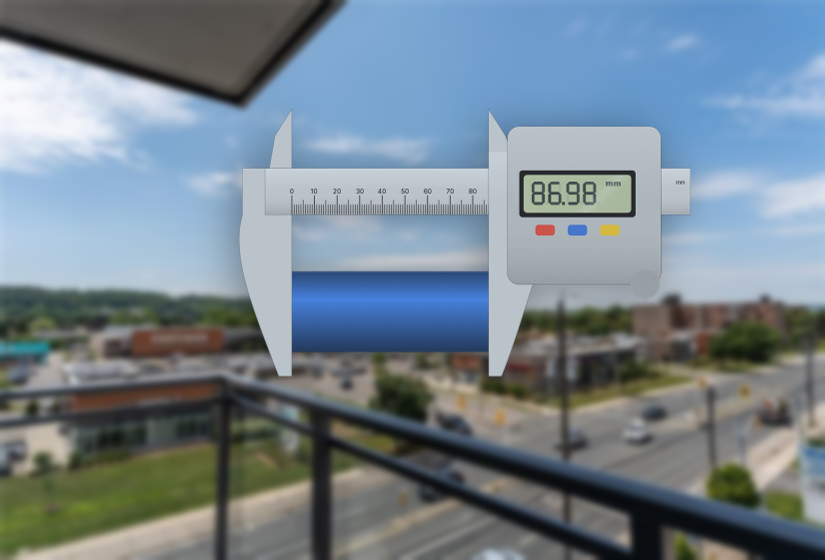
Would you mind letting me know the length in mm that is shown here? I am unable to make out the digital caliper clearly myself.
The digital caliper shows 86.98 mm
